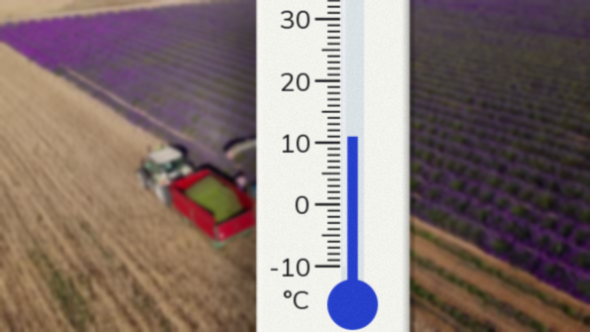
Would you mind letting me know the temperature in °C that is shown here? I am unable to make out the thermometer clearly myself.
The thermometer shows 11 °C
